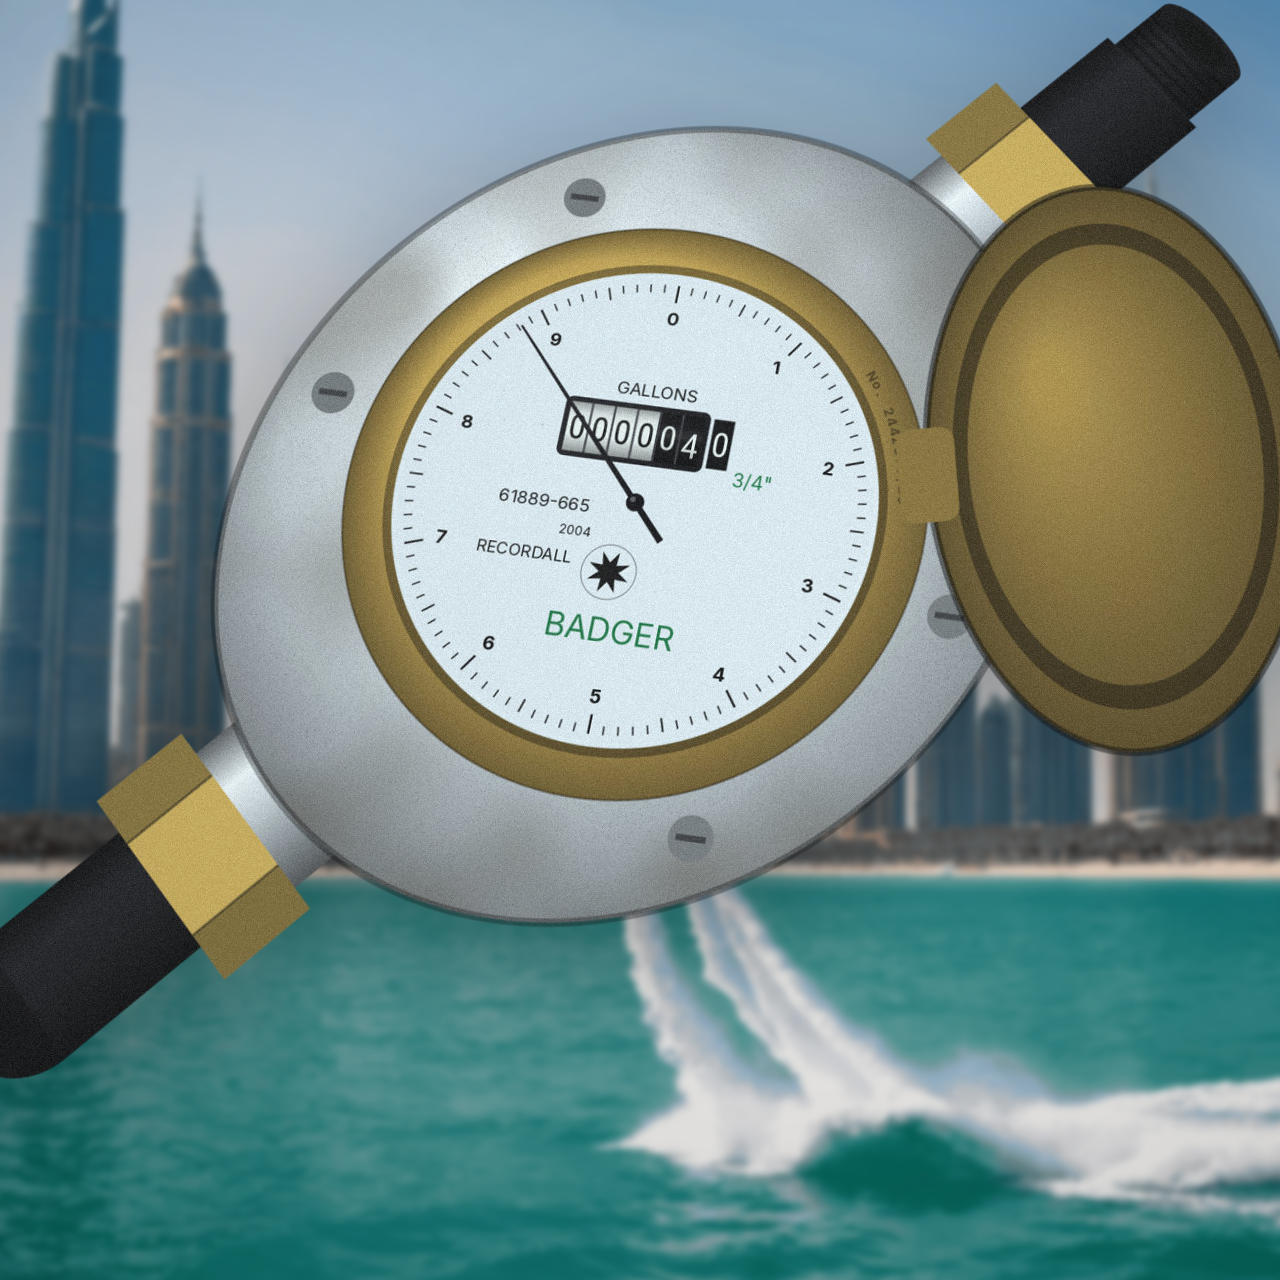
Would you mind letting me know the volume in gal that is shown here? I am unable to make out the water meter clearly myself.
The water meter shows 38.8 gal
